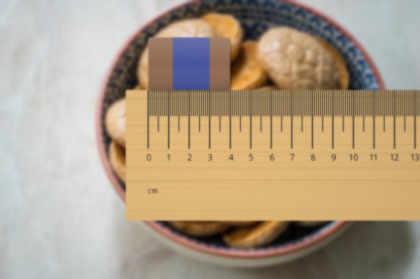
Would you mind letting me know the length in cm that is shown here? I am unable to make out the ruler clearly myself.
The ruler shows 4 cm
